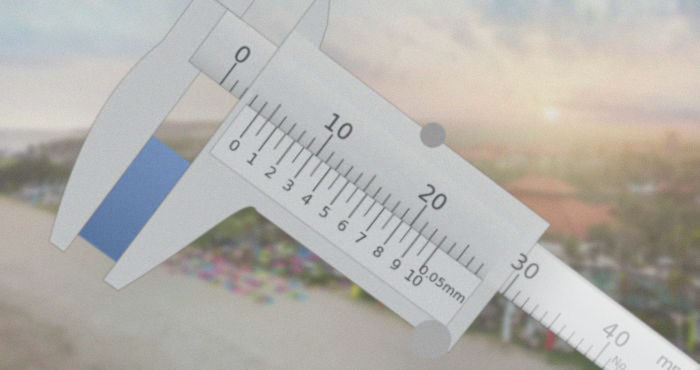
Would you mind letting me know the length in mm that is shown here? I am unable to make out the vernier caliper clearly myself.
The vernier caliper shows 4.0 mm
